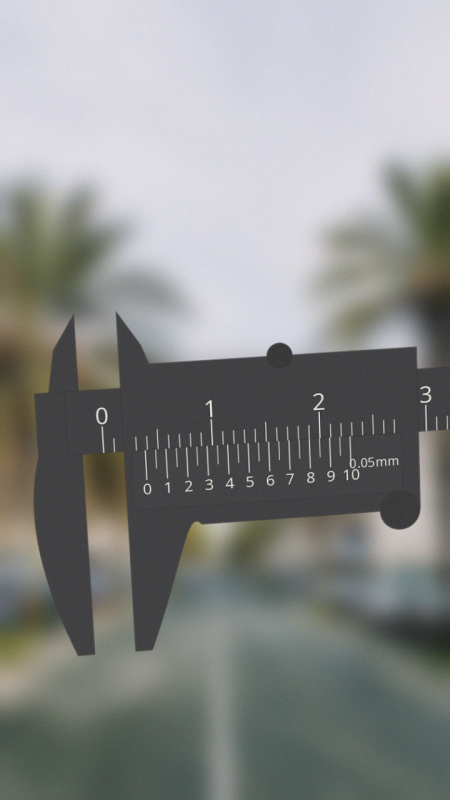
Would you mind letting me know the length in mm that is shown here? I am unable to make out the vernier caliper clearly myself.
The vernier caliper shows 3.8 mm
